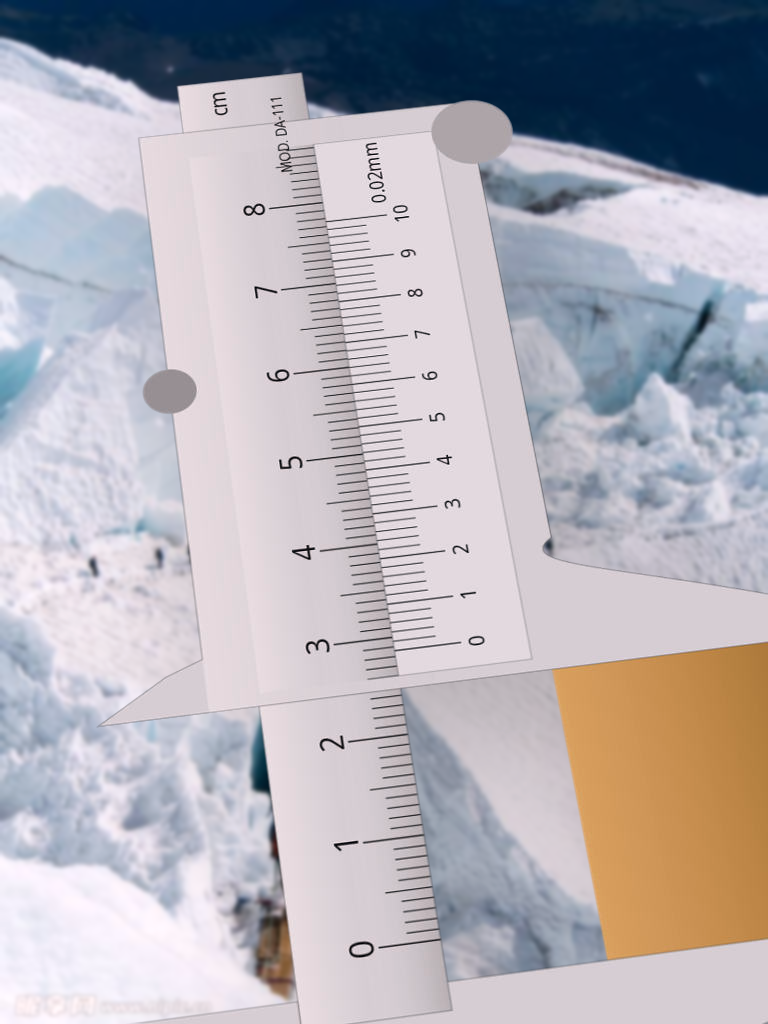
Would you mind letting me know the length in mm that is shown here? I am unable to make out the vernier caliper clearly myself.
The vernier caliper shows 28.6 mm
